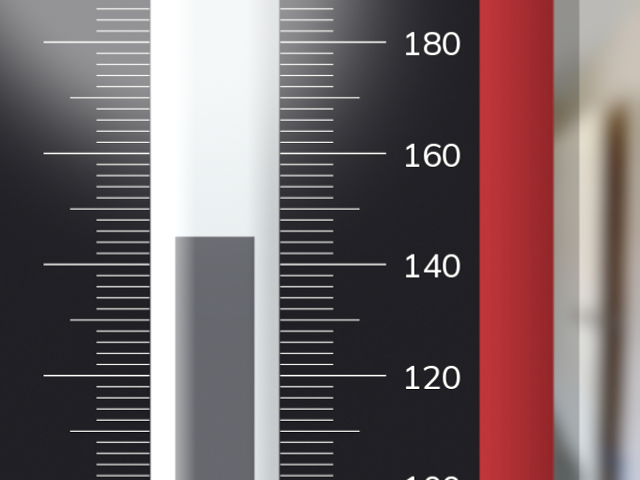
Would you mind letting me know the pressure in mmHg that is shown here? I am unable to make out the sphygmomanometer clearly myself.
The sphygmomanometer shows 145 mmHg
